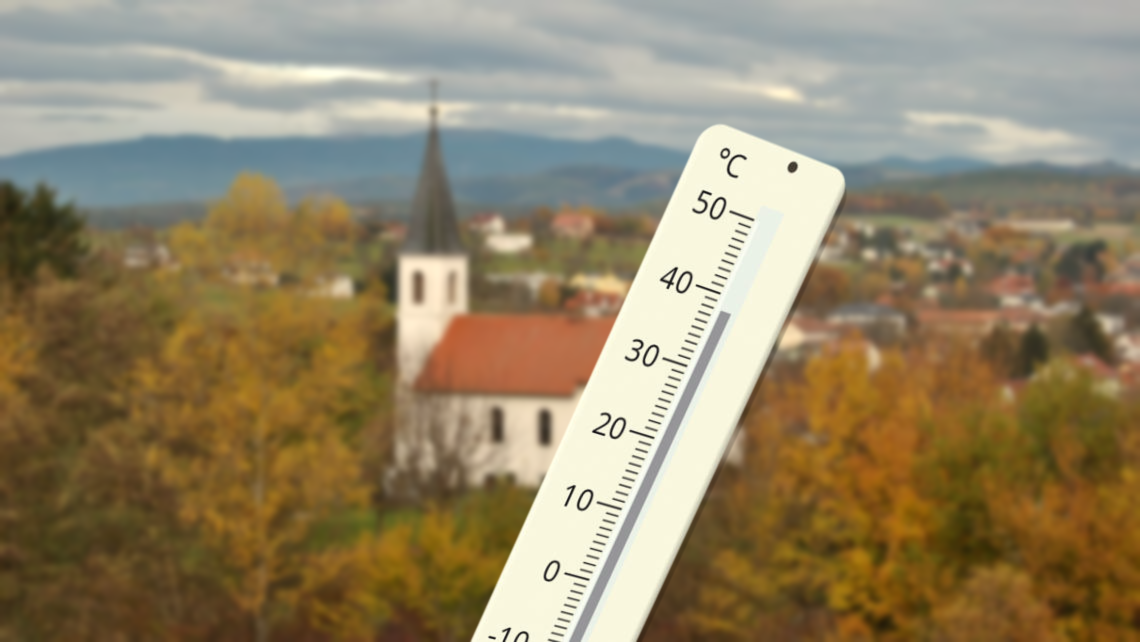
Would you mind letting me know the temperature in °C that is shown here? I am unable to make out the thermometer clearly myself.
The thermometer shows 38 °C
